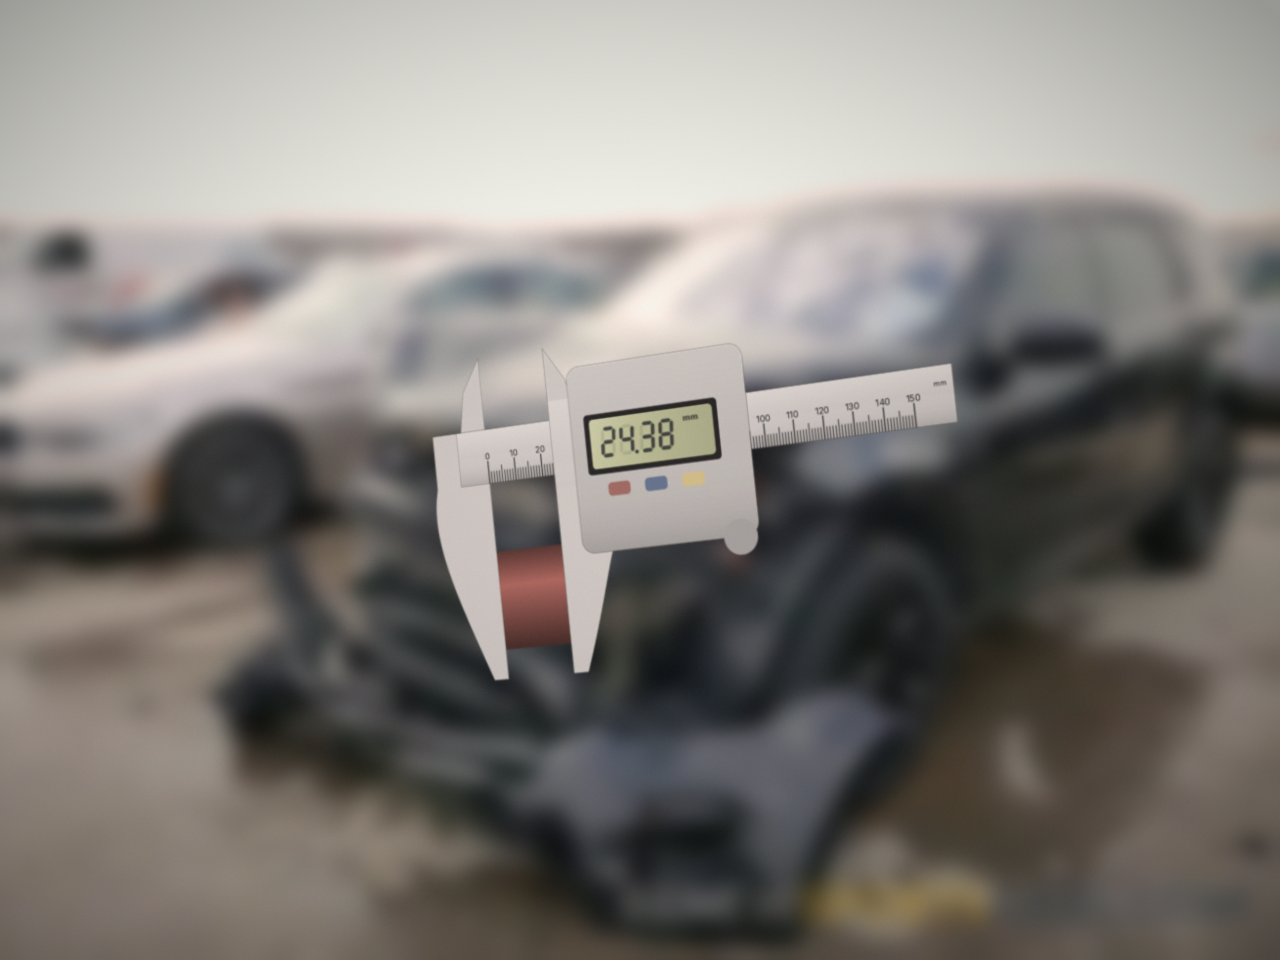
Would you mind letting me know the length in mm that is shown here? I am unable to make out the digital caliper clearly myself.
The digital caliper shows 24.38 mm
